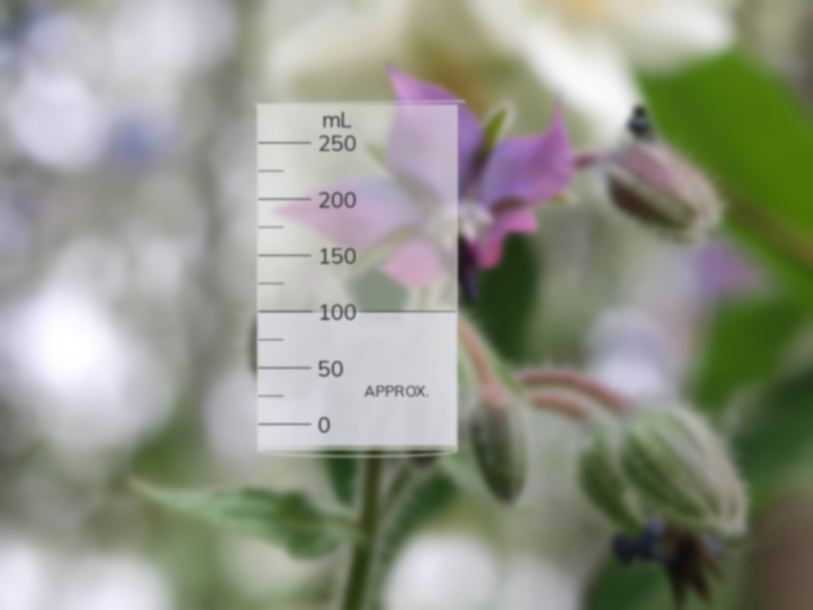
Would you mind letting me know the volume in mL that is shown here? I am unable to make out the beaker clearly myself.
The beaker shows 100 mL
